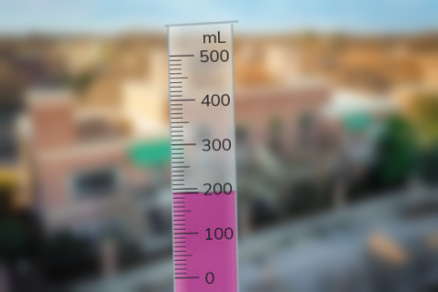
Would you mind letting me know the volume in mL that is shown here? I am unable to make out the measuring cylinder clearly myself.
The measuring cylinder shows 190 mL
